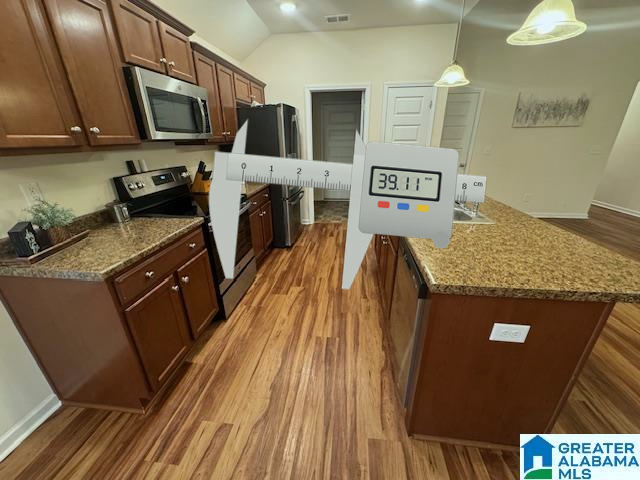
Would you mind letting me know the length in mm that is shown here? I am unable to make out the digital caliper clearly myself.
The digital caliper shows 39.11 mm
